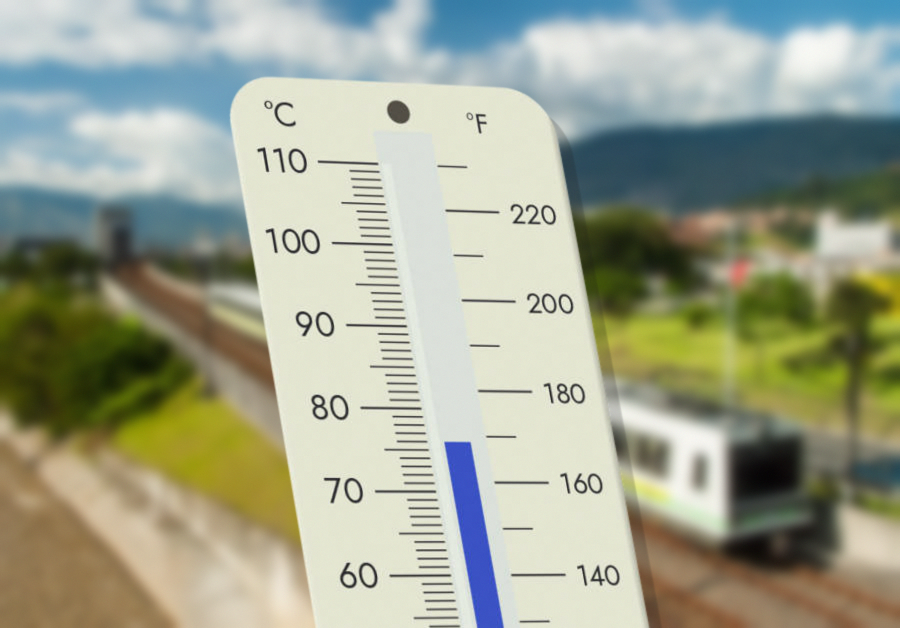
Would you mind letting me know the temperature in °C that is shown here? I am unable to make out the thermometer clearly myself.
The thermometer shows 76 °C
